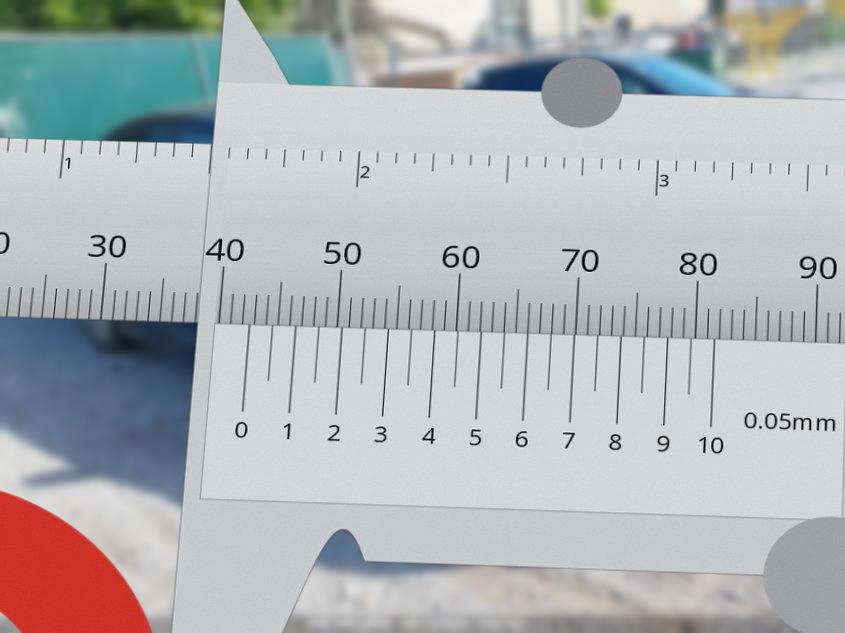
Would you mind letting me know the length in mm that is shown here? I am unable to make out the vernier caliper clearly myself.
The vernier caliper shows 42.6 mm
